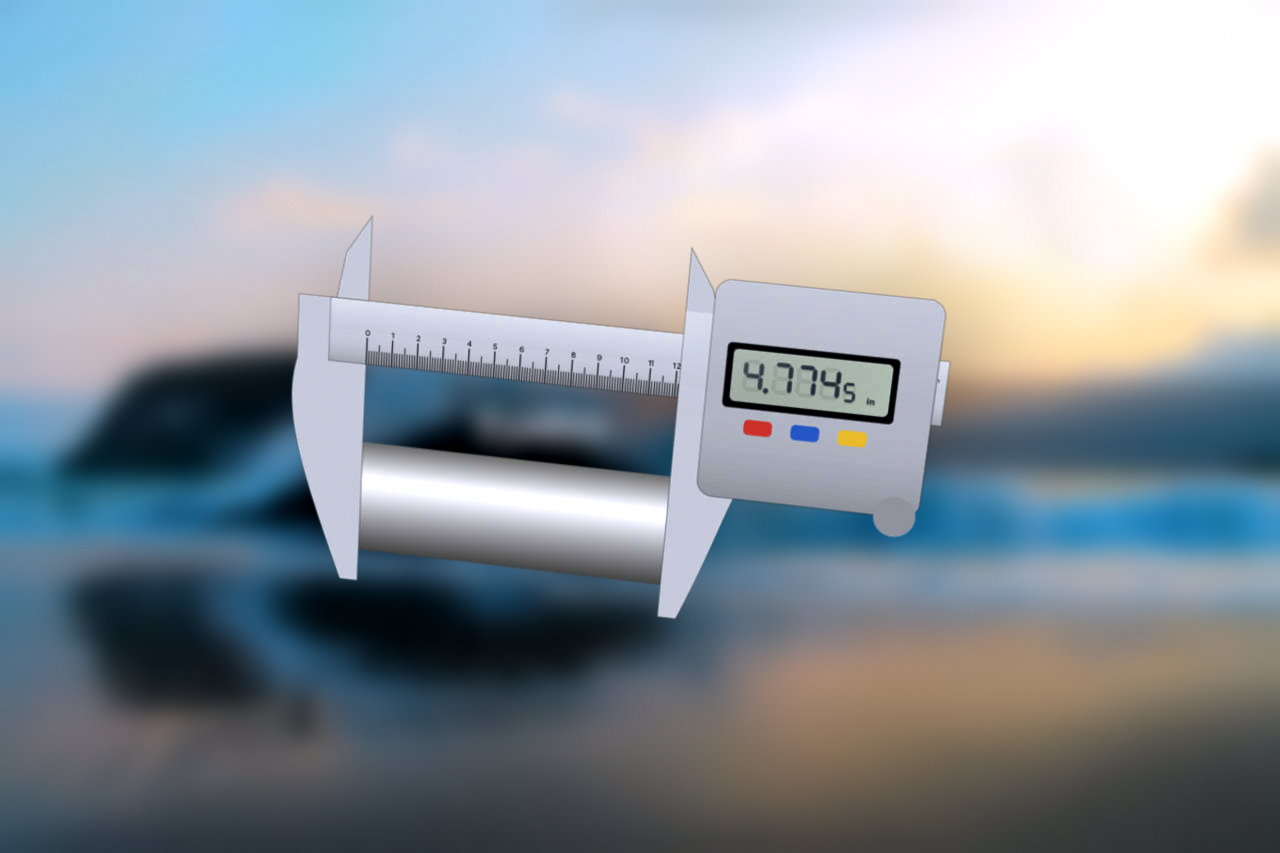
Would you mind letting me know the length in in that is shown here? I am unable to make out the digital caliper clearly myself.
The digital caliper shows 4.7745 in
